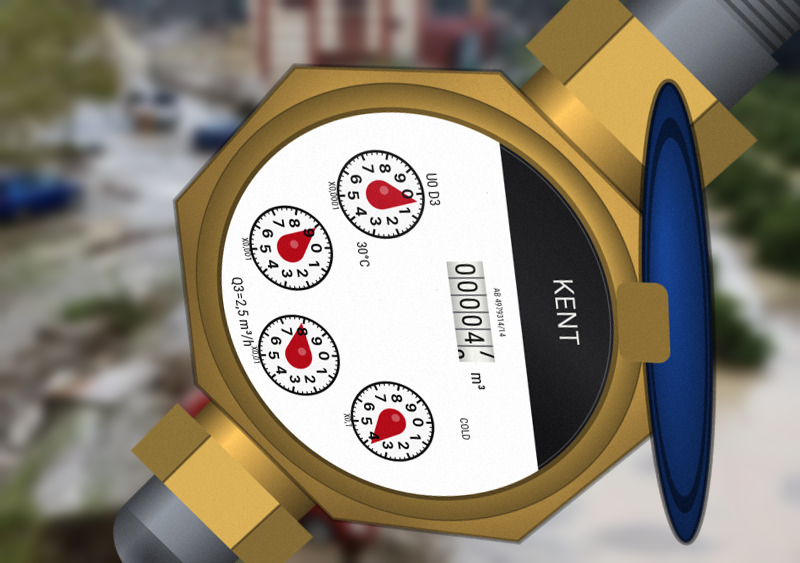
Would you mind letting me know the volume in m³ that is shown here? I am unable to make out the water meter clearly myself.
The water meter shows 47.3790 m³
